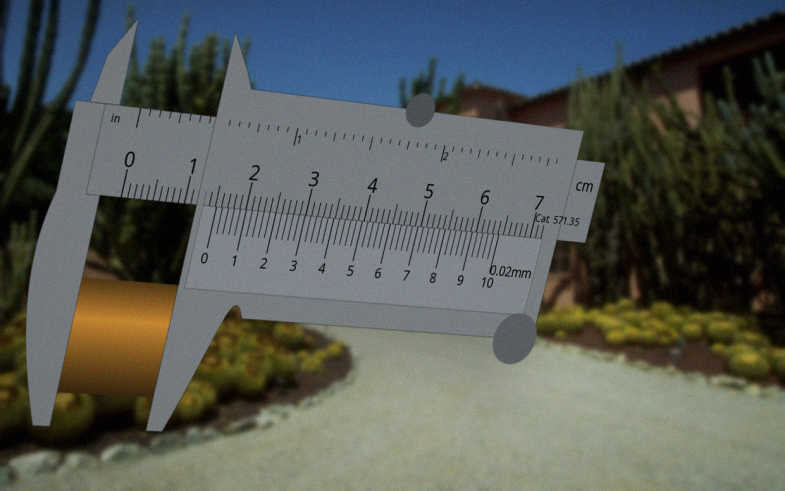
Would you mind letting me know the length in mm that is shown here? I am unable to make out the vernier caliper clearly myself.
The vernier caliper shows 15.2 mm
